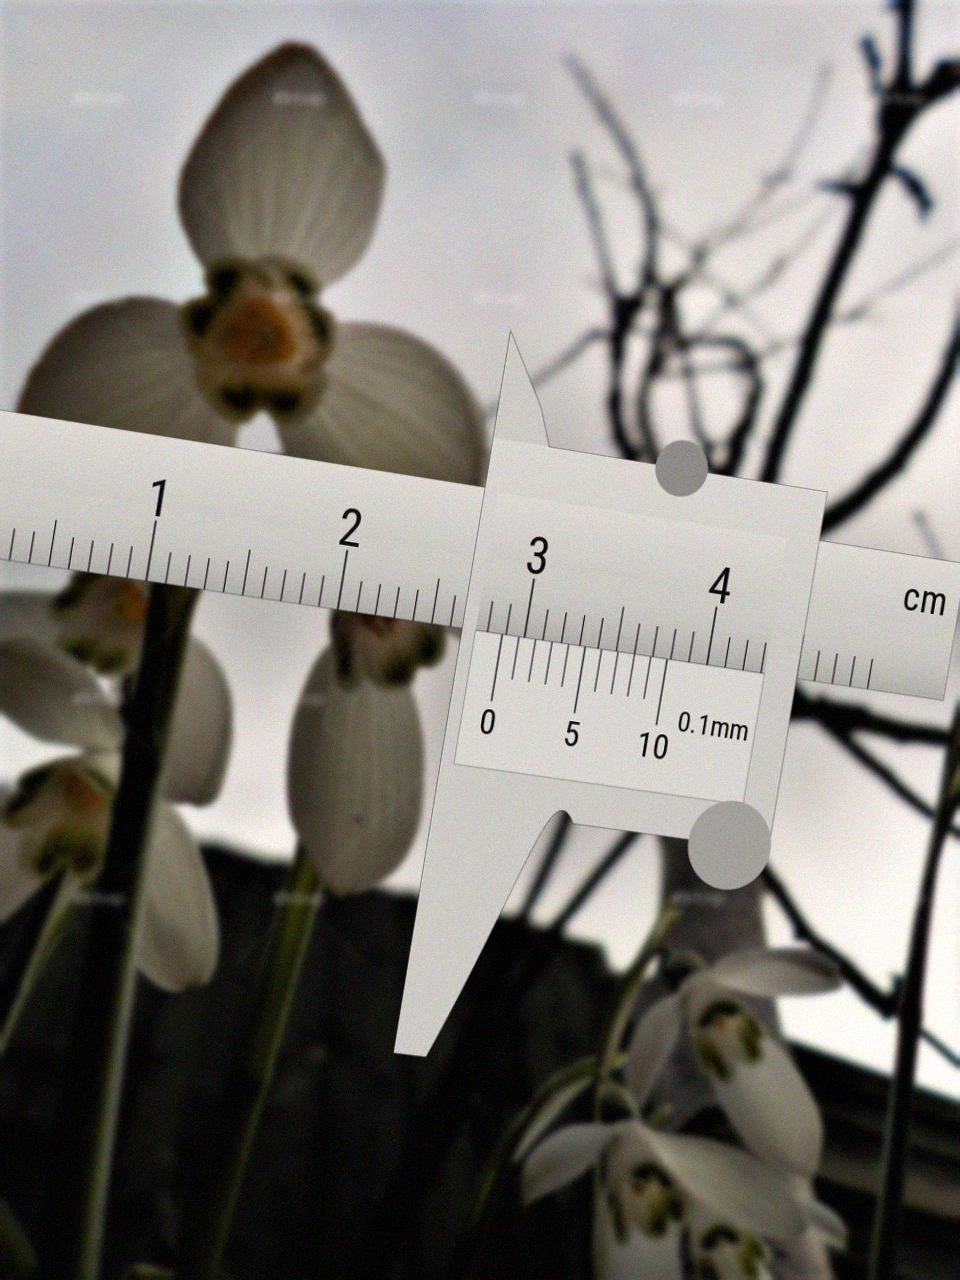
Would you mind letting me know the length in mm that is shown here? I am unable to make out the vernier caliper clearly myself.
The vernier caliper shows 28.8 mm
